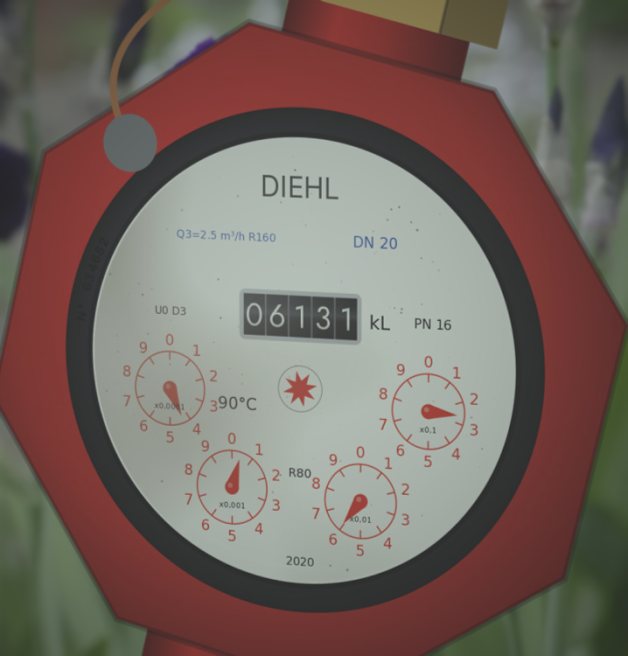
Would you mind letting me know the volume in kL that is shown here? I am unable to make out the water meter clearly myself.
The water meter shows 6131.2604 kL
